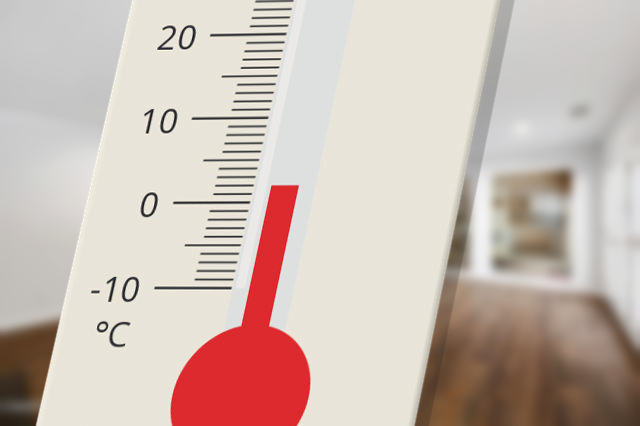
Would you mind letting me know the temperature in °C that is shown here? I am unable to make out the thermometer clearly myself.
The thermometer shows 2 °C
